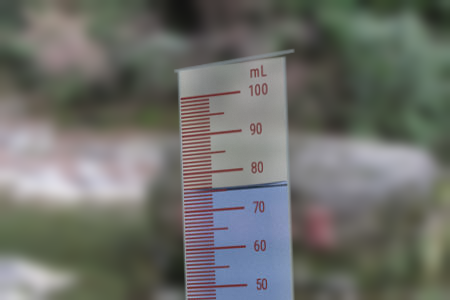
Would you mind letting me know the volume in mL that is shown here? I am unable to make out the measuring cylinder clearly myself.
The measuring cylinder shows 75 mL
